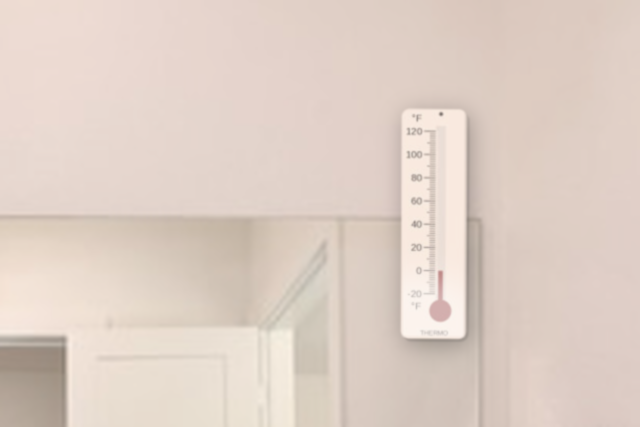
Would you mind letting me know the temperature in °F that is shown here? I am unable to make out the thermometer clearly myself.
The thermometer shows 0 °F
